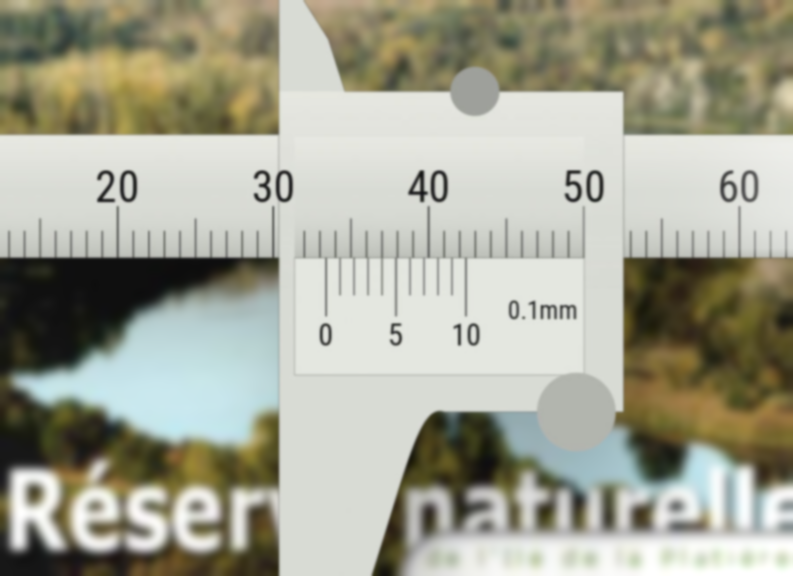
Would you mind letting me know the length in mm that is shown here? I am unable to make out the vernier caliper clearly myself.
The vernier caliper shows 33.4 mm
